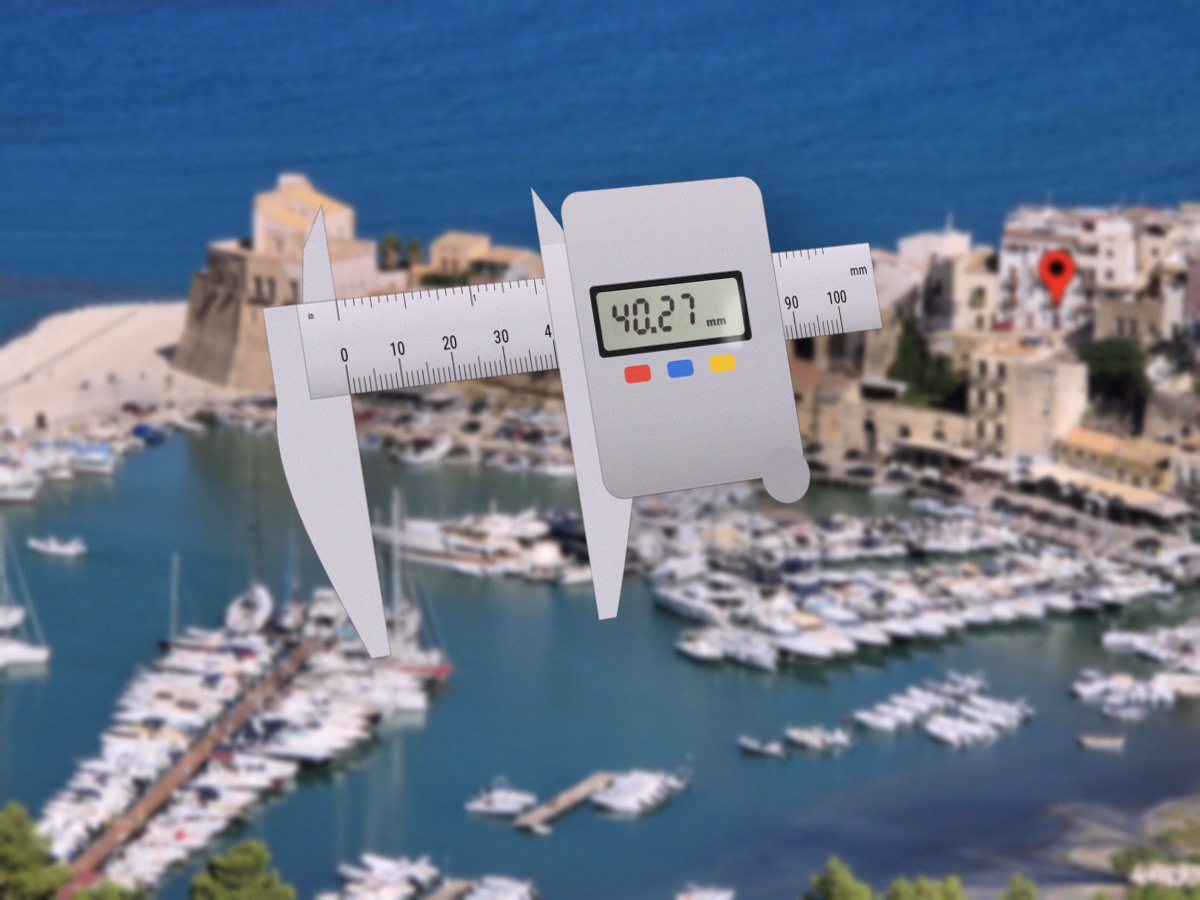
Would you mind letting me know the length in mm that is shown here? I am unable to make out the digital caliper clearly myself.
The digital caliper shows 40.27 mm
